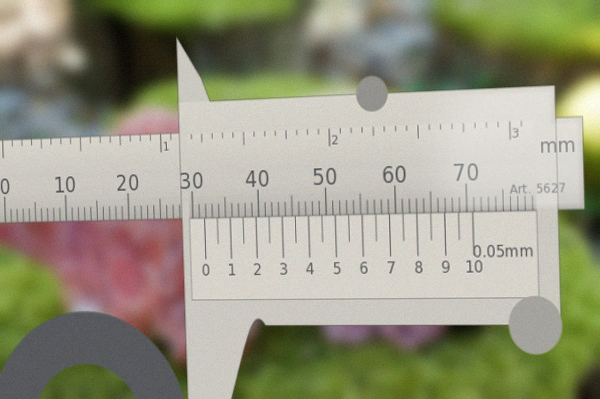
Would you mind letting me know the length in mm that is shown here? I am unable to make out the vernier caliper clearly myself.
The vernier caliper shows 31.8 mm
